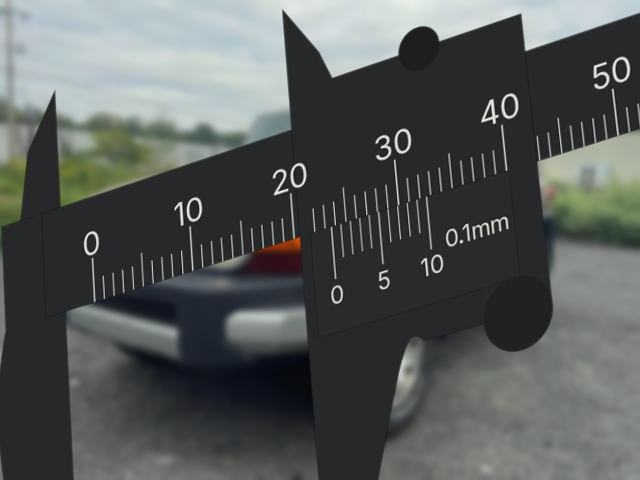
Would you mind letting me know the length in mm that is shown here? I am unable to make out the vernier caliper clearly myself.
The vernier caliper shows 23.6 mm
